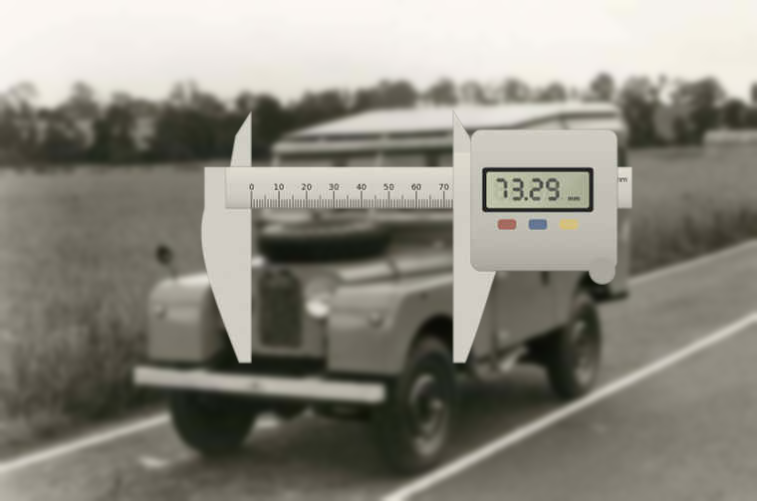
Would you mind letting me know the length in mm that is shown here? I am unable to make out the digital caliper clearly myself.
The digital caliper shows 73.29 mm
